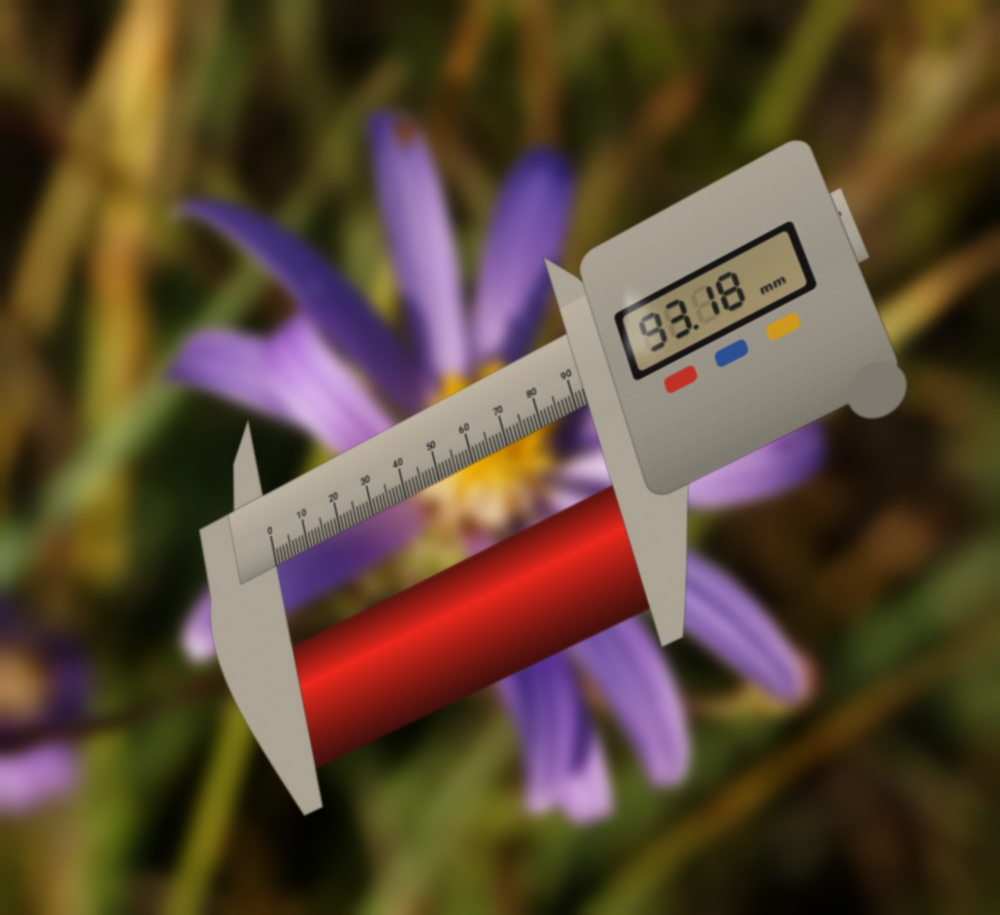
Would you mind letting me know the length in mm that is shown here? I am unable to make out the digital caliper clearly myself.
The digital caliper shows 93.18 mm
